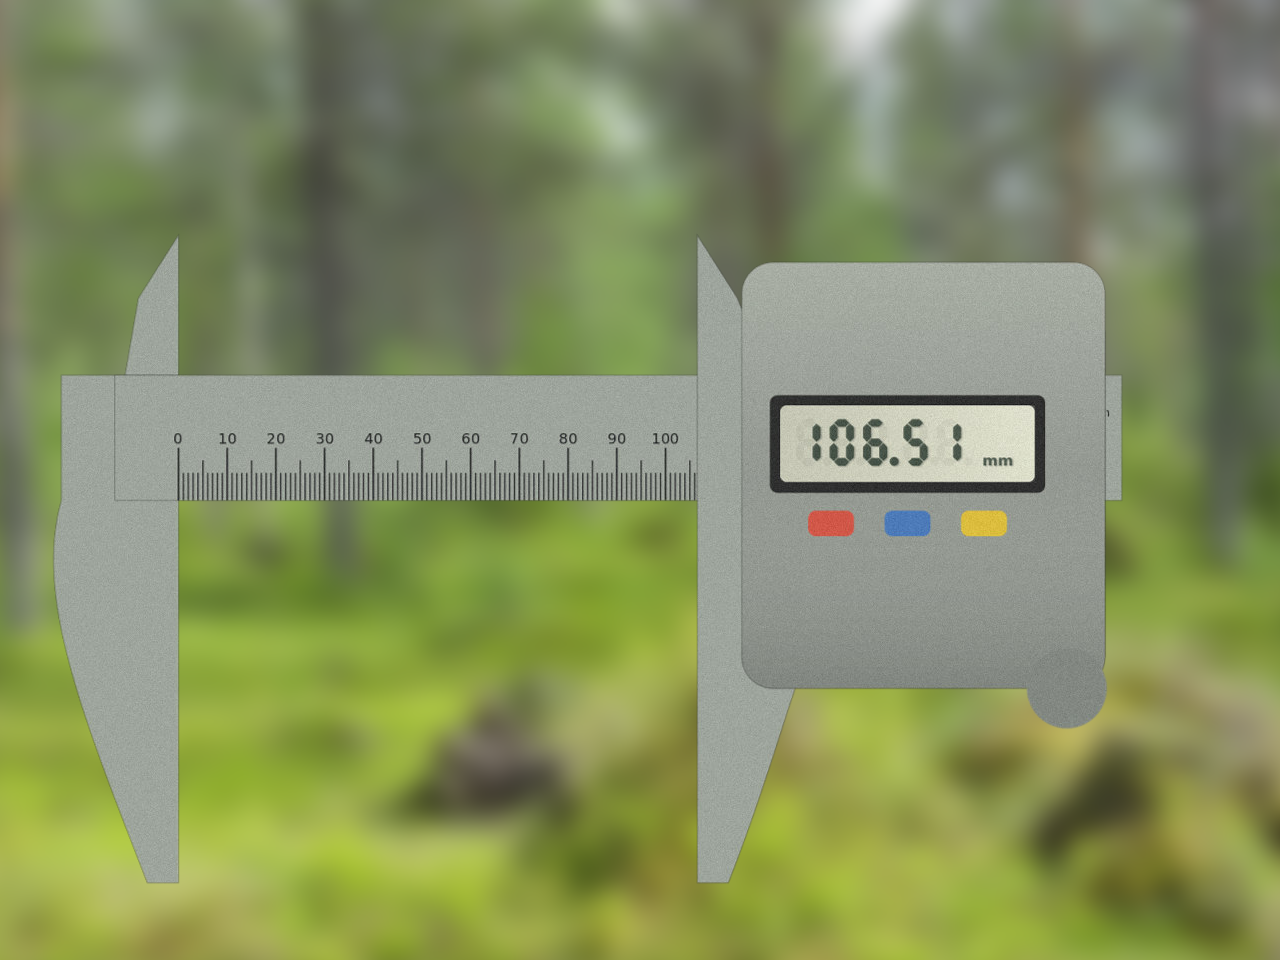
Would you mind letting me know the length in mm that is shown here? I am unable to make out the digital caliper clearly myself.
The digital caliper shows 106.51 mm
